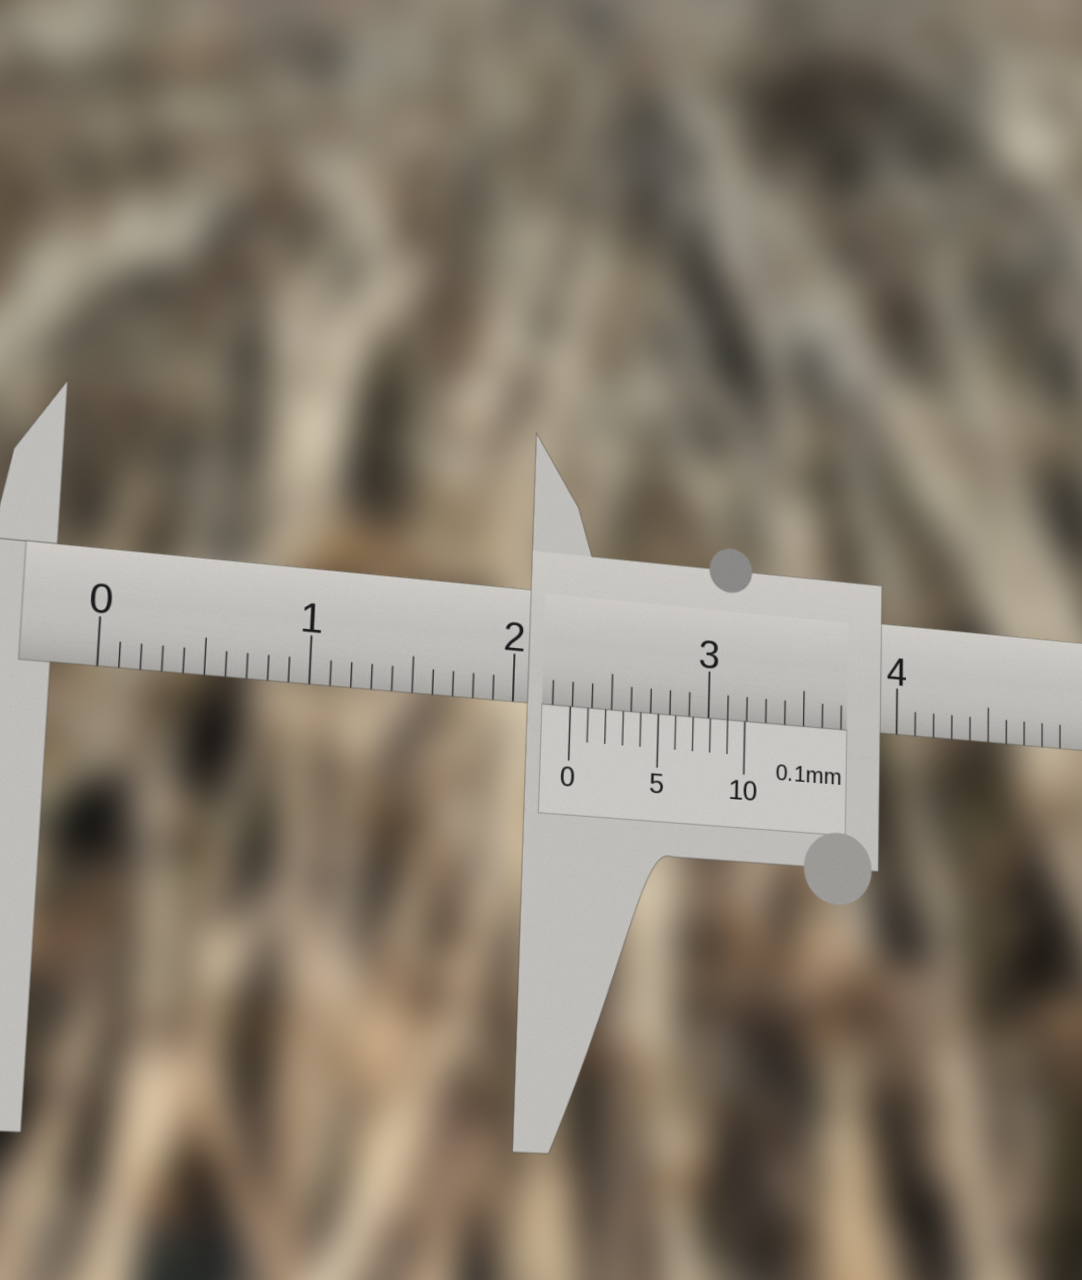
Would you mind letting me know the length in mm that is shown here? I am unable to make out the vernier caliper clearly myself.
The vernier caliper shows 22.9 mm
